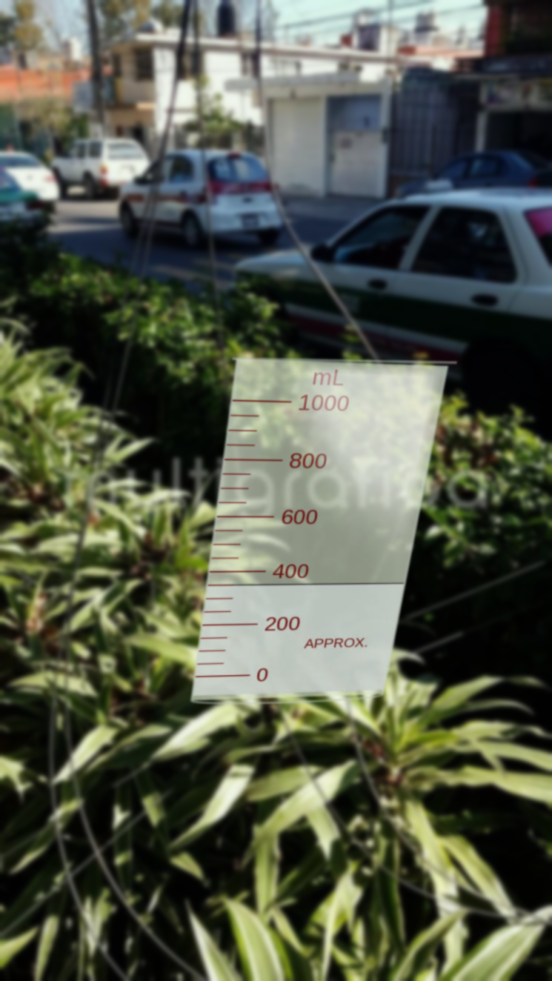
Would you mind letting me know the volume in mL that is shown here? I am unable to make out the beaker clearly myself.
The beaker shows 350 mL
